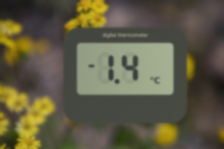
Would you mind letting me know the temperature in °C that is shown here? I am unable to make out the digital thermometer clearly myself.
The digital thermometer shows -1.4 °C
